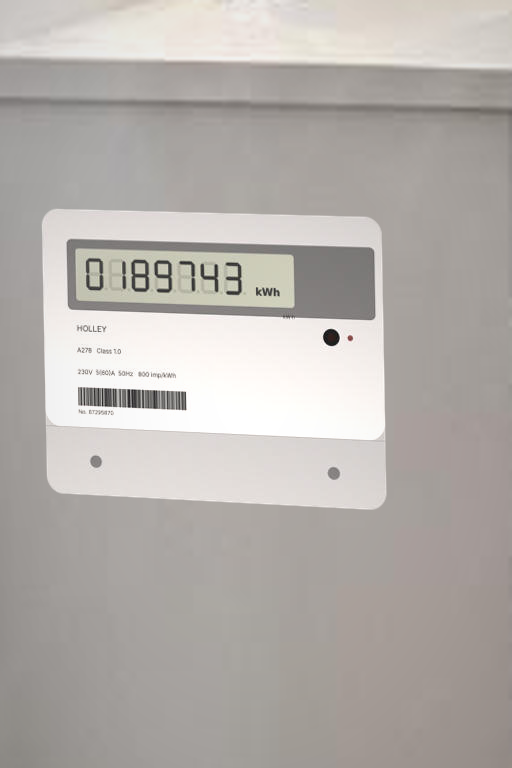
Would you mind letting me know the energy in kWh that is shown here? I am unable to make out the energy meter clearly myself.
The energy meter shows 189743 kWh
